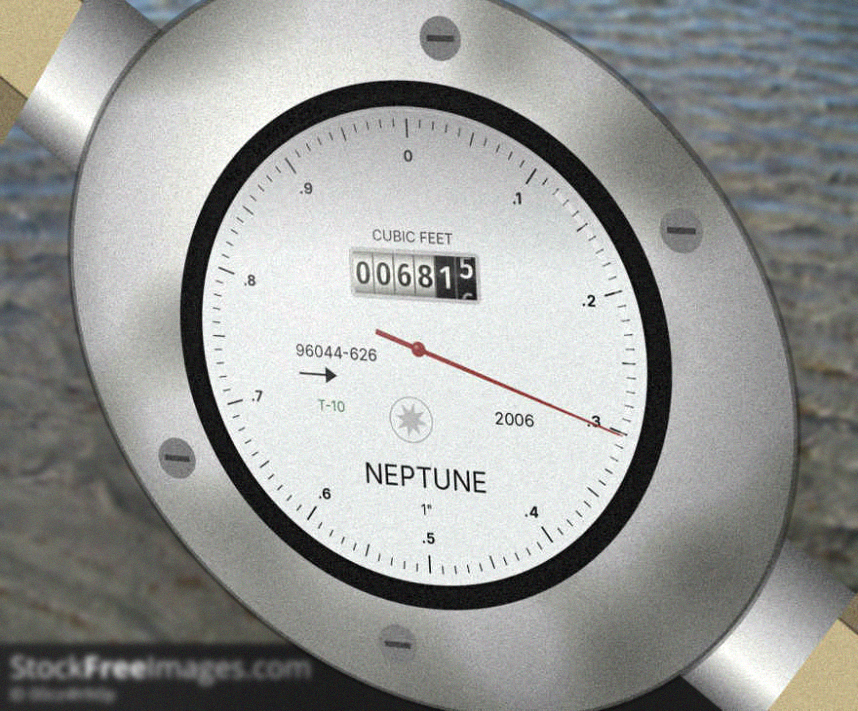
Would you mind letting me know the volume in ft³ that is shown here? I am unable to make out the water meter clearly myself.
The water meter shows 6815.30 ft³
